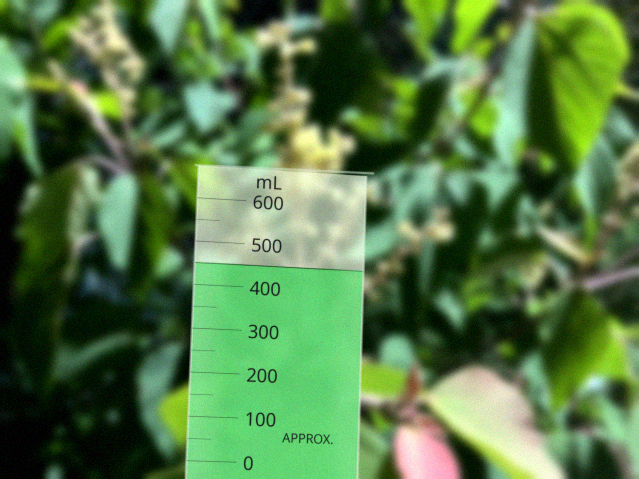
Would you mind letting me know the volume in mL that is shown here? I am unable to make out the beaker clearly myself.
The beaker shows 450 mL
